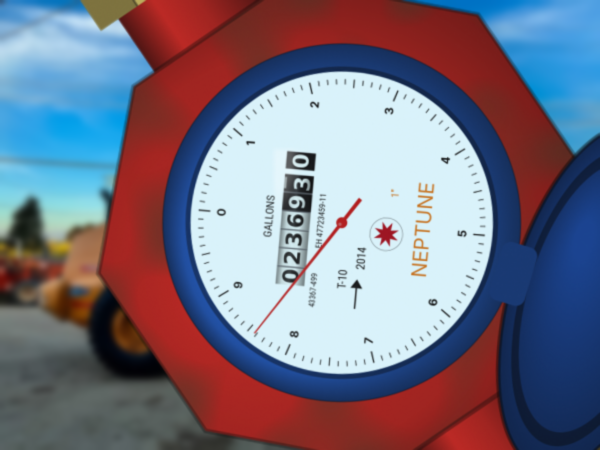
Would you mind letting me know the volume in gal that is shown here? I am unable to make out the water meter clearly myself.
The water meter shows 236928.4 gal
